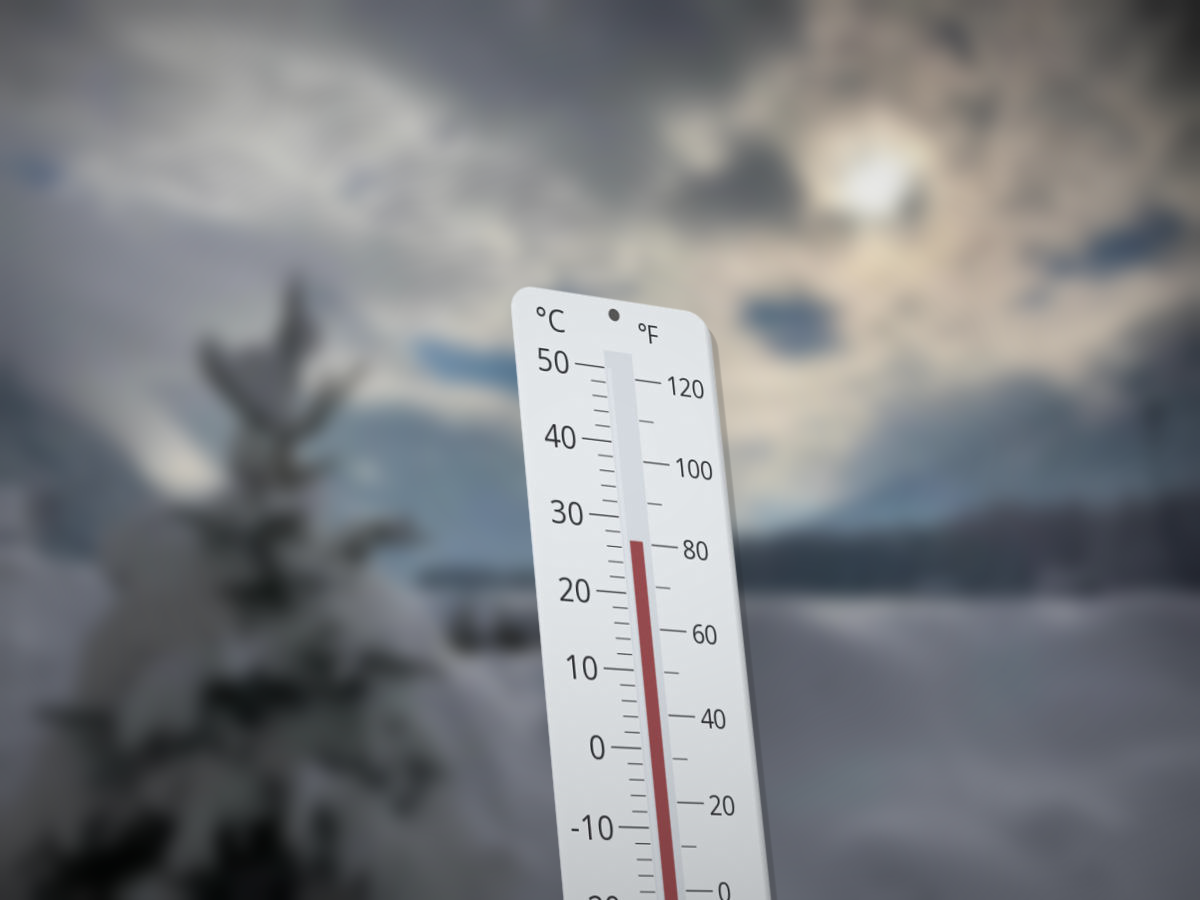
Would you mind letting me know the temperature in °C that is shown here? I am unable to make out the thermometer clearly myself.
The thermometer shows 27 °C
